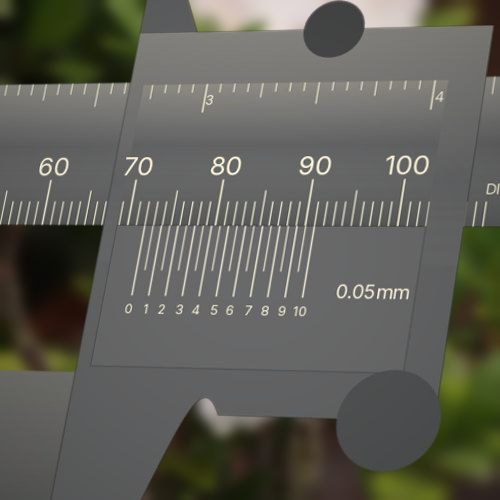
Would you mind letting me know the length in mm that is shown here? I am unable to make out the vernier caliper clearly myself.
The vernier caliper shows 72.0 mm
